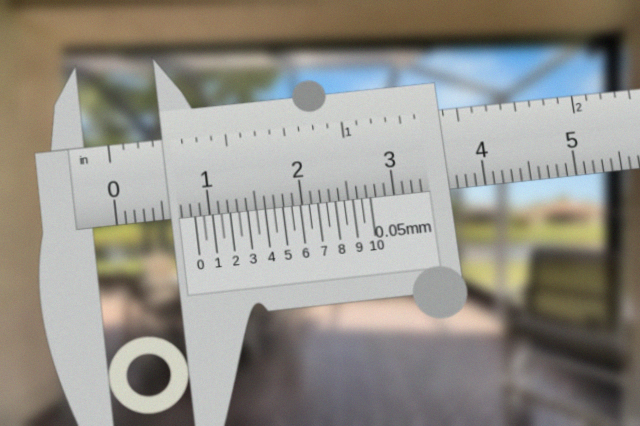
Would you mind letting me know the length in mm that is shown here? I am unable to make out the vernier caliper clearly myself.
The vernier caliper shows 8.4 mm
